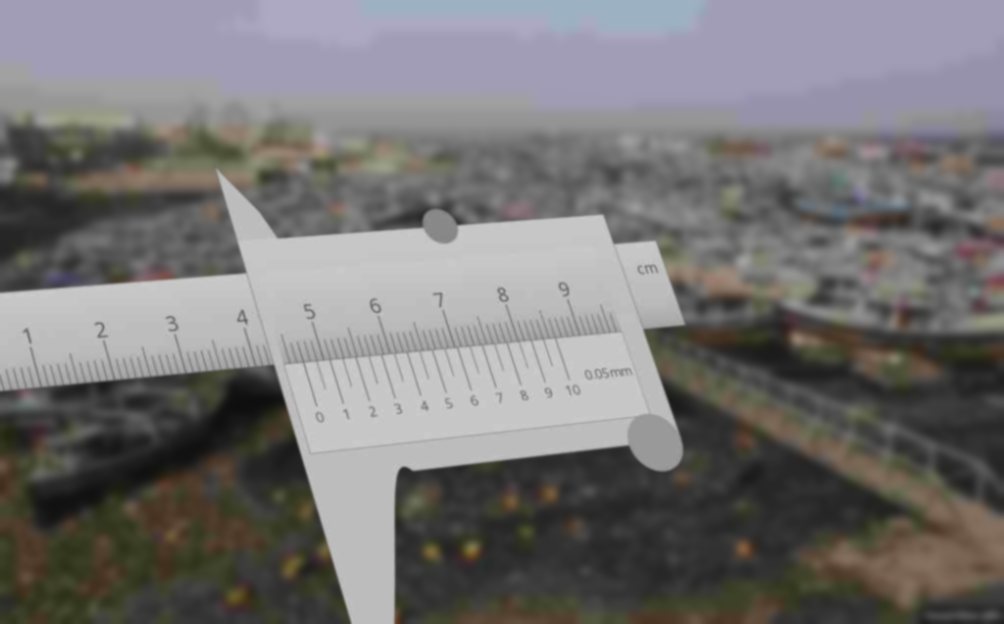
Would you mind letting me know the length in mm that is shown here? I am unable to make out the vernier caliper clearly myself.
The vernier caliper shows 47.0 mm
